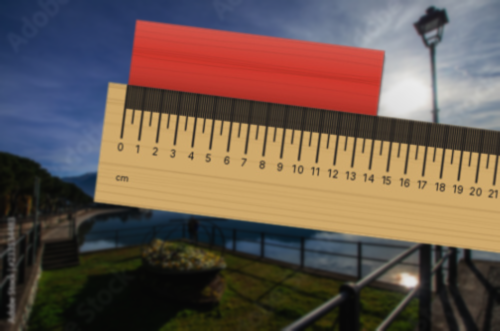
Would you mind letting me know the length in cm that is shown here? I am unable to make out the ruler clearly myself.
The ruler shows 14 cm
